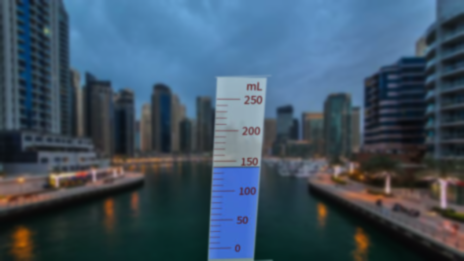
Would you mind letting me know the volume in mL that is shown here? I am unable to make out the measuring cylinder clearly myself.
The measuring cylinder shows 140 mL
